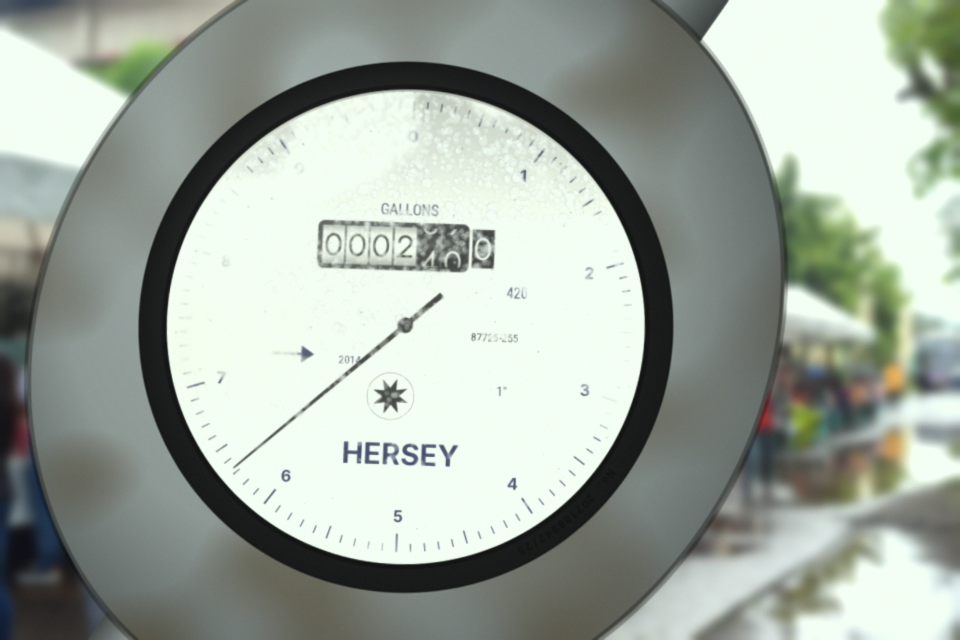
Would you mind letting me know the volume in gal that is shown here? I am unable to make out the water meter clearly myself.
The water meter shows 2396.3 gal
